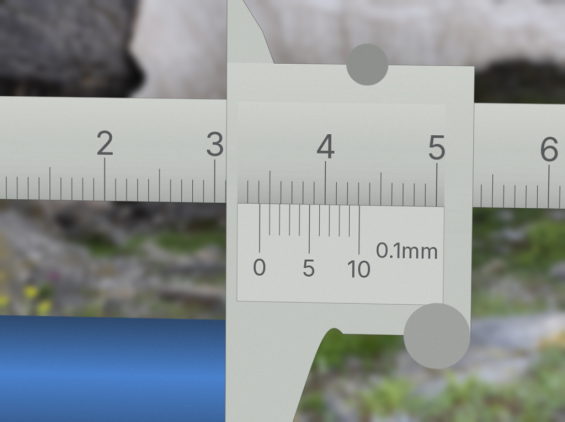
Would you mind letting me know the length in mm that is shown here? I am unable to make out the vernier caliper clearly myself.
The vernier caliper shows 34.1 mm
